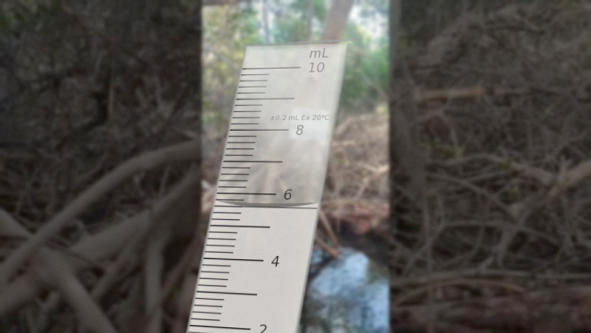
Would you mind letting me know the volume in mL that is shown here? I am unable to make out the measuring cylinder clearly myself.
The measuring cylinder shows 5.6 mL
